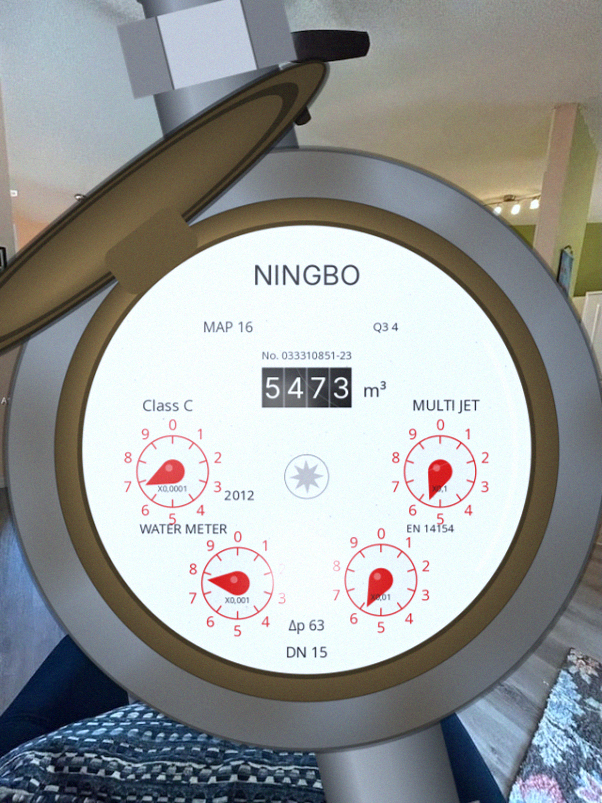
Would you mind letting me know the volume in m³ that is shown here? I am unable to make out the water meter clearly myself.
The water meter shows 5473.5576 m³
